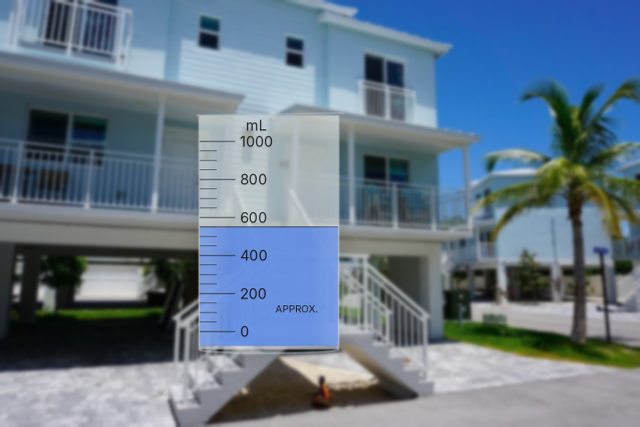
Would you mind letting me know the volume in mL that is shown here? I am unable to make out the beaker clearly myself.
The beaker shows 550 mL
